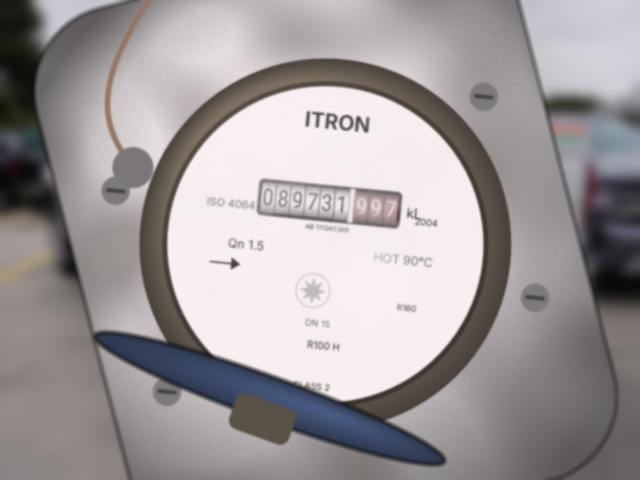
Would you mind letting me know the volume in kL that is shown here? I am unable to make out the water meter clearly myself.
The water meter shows 89731.997 kL
